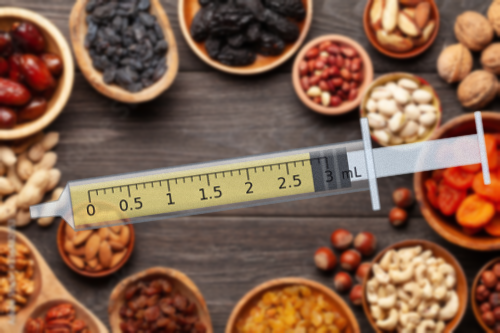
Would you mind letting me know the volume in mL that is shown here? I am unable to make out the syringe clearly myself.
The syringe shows 2.8 mL
